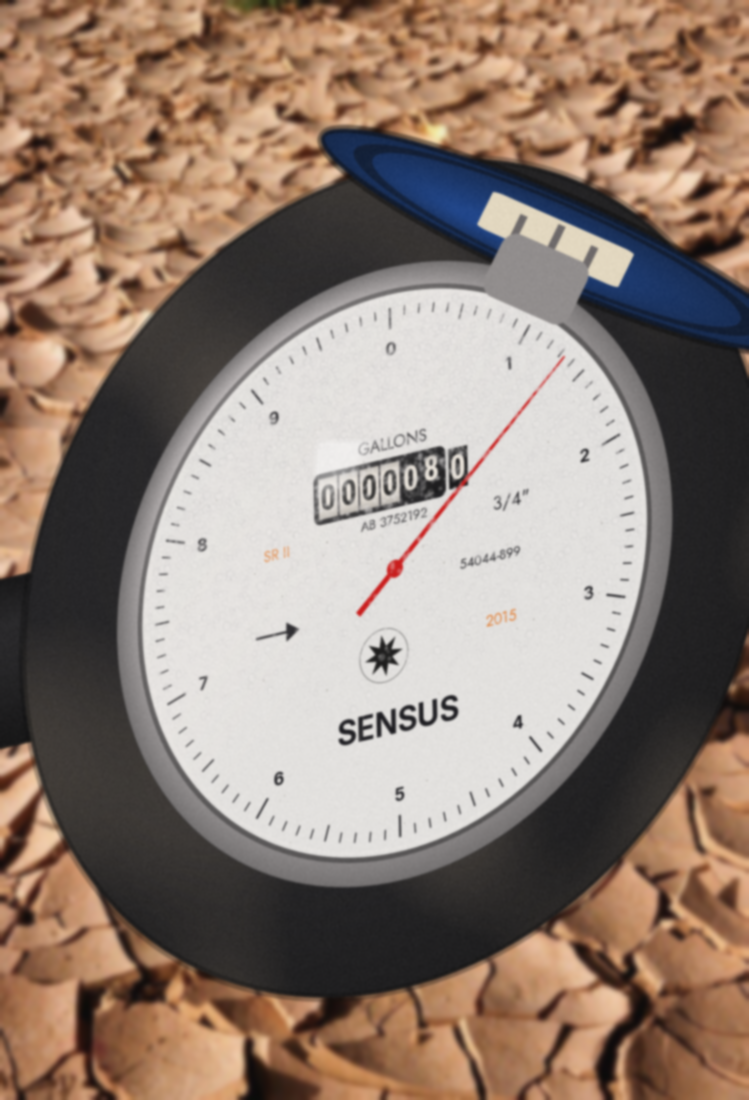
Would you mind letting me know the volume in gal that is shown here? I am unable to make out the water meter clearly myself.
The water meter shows 81.3 gal
